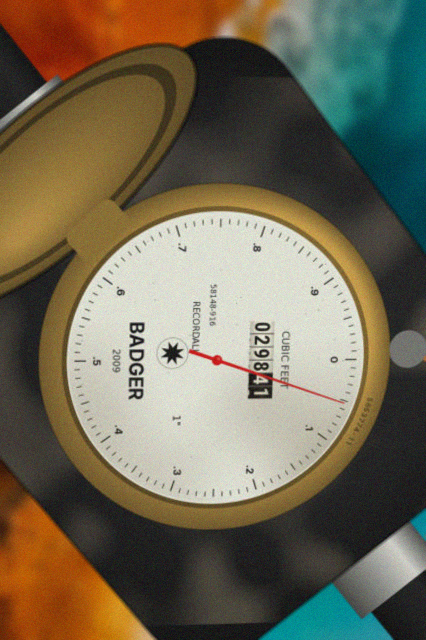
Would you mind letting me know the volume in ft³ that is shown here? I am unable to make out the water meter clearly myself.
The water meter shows 29841.05 ft³
